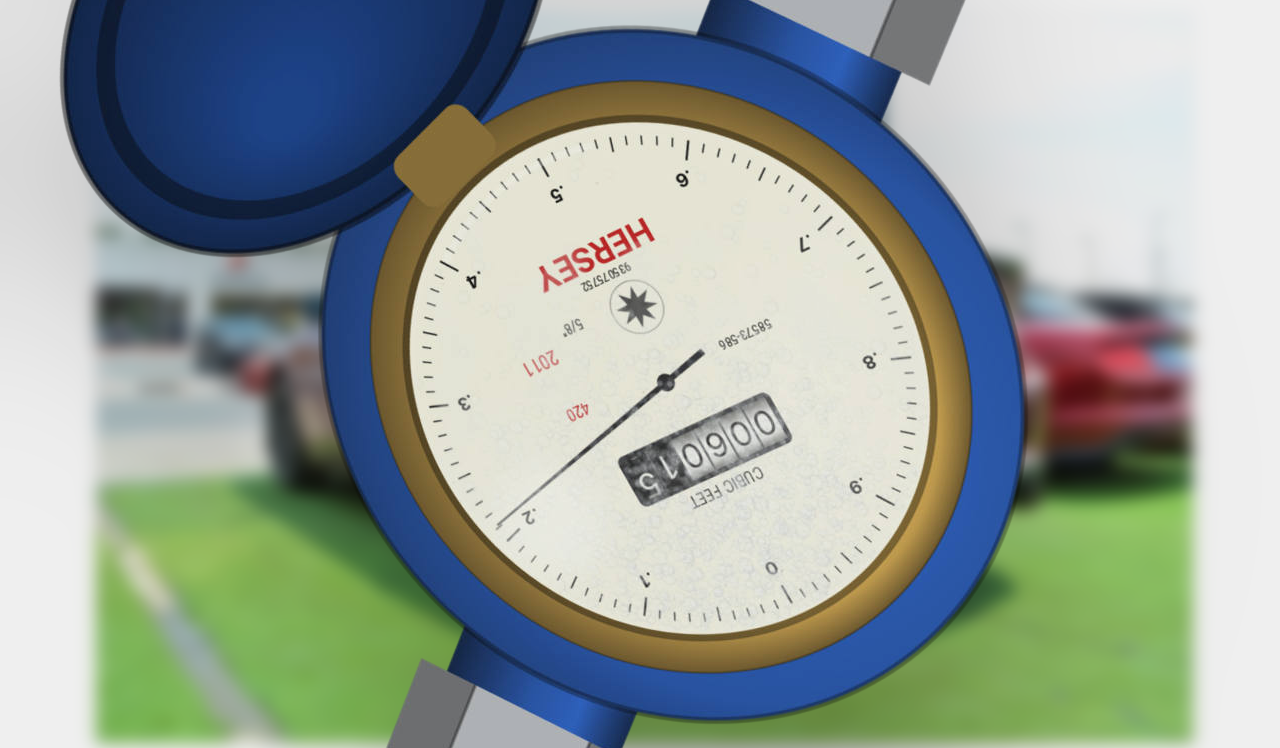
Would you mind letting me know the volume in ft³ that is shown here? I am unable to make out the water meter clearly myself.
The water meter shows 6015.21 ft³
